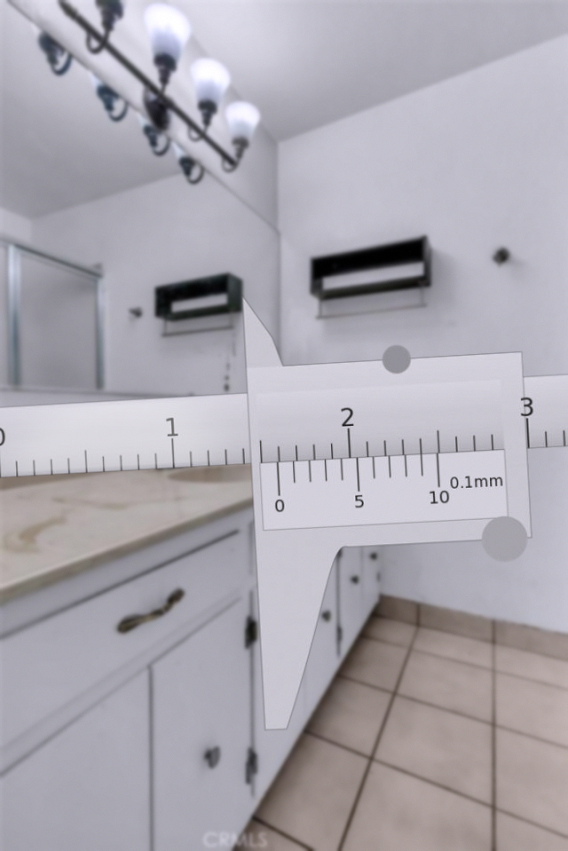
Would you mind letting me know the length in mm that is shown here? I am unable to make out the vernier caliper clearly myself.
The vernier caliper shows 15.9 mm
